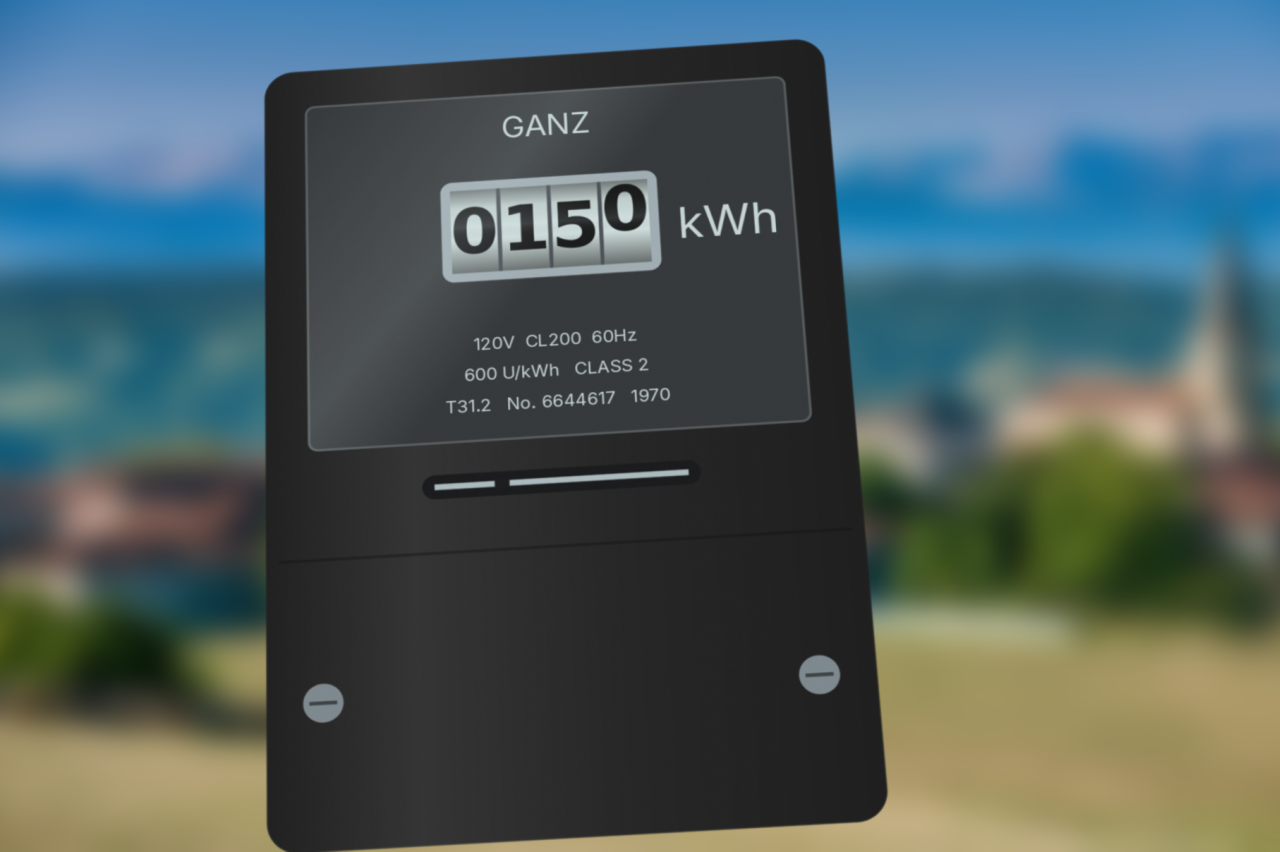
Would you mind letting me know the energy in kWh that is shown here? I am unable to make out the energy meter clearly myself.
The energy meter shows 150 kWh
